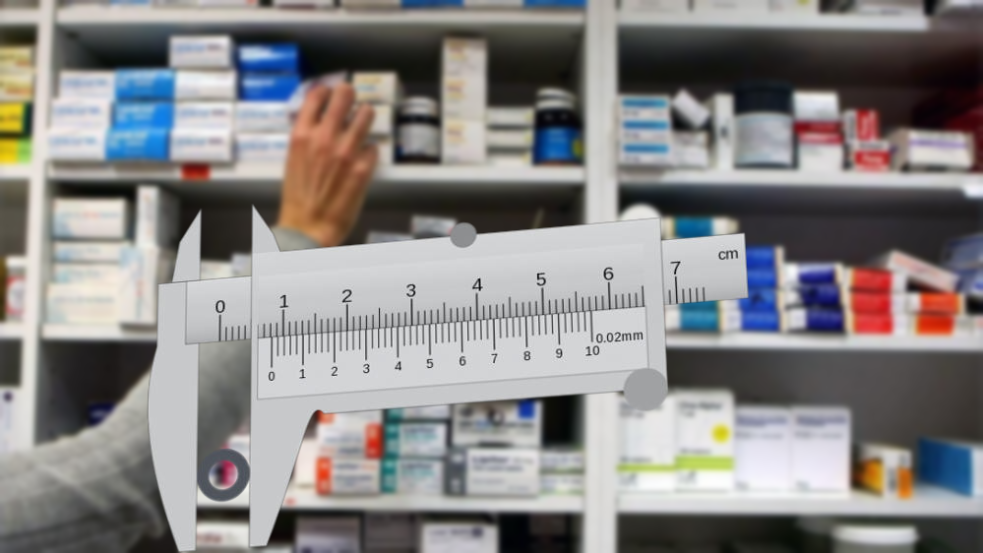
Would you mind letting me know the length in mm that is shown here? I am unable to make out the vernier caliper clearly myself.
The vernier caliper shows 8.2 mm
